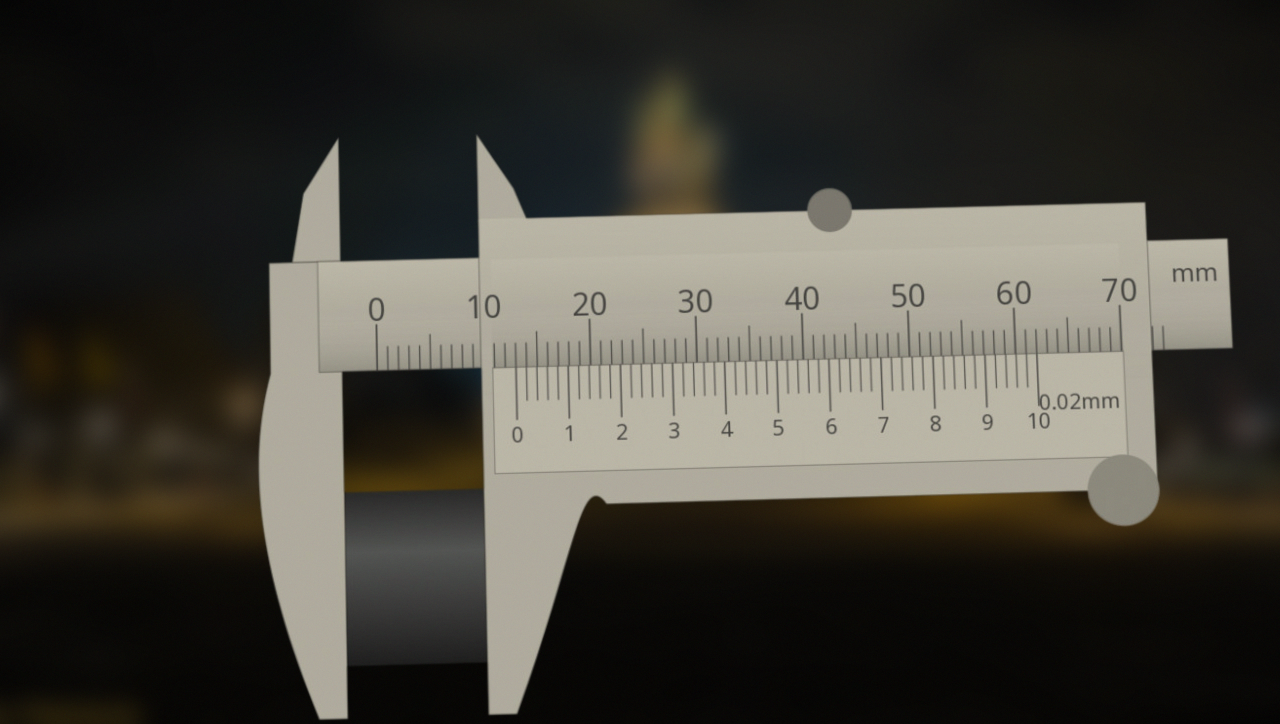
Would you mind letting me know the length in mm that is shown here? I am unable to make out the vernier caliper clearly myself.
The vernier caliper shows 13.0 mm
